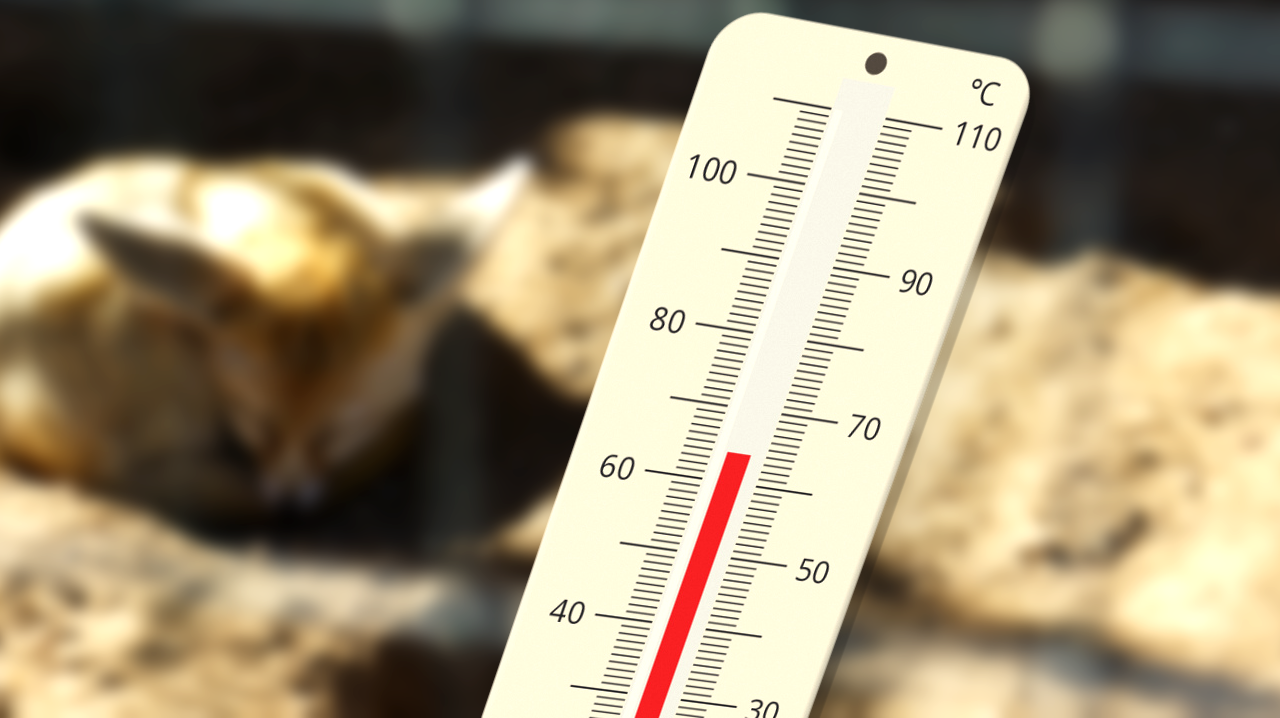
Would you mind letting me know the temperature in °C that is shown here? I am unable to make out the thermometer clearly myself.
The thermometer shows 64 °C
